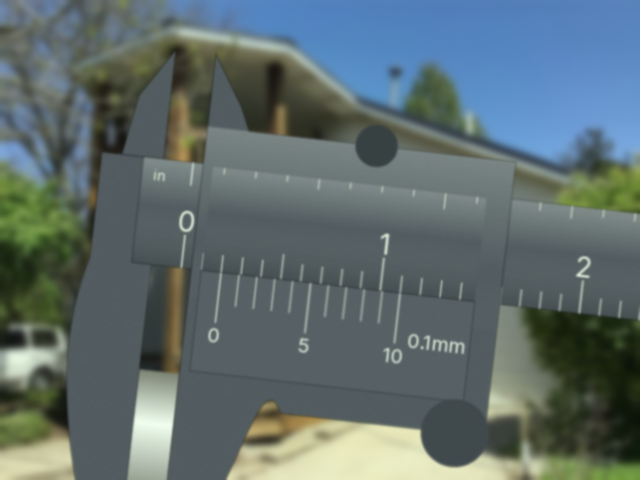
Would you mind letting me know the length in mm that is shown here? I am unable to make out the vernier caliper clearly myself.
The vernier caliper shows 2.0 mm
